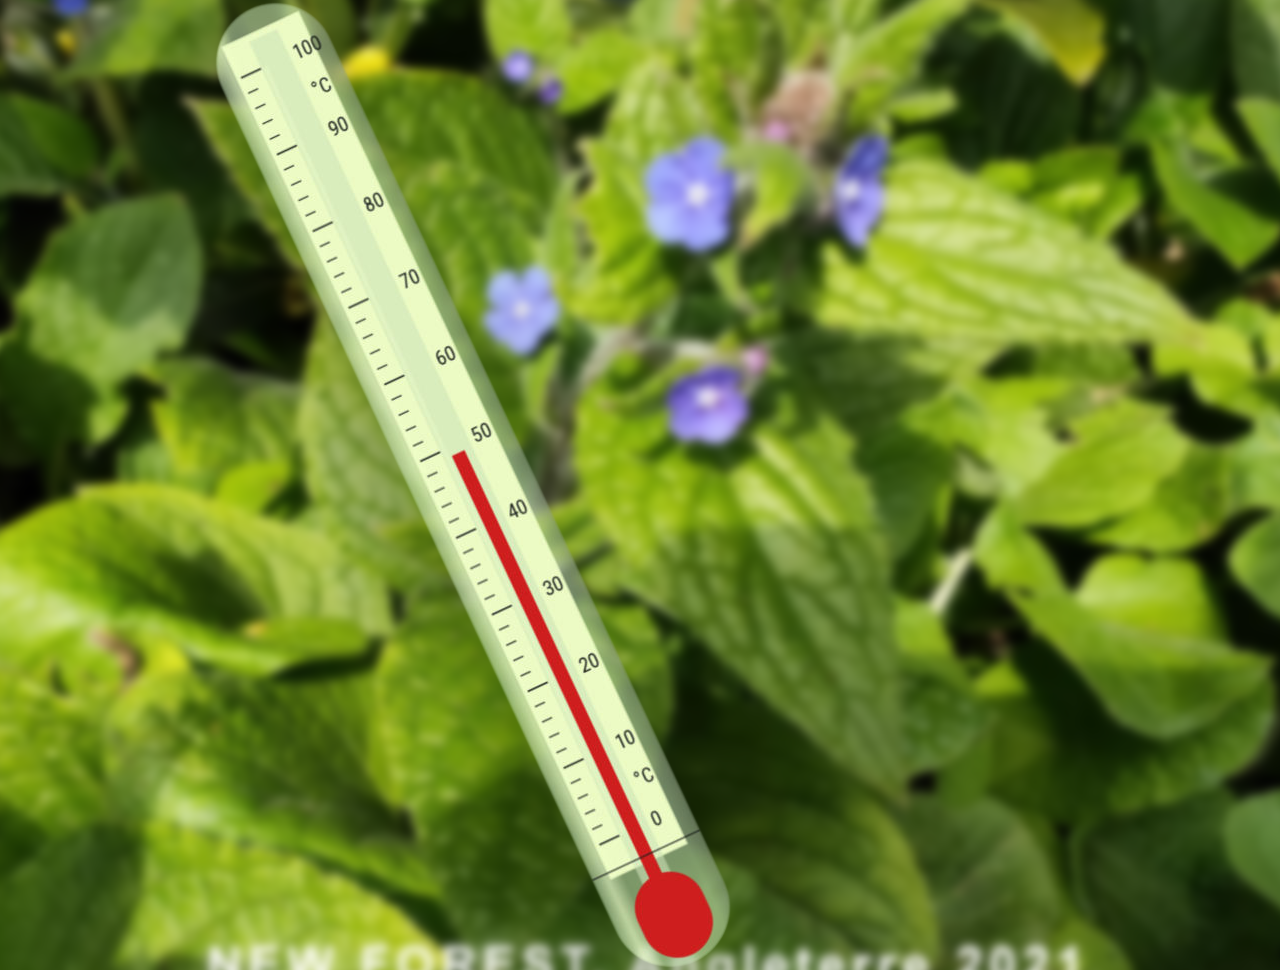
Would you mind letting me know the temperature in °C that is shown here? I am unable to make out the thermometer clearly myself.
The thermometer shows 49 °C
